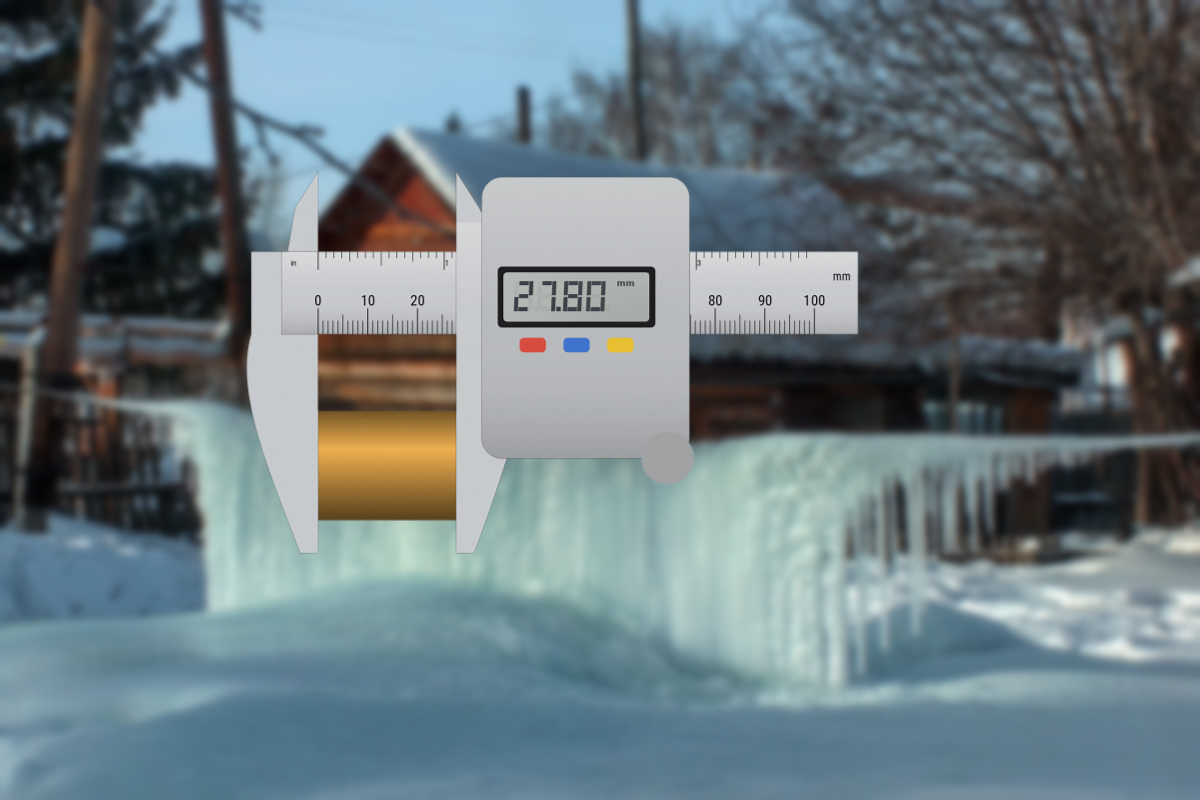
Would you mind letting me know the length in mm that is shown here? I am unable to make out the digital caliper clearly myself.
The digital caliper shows 27.80 mm
